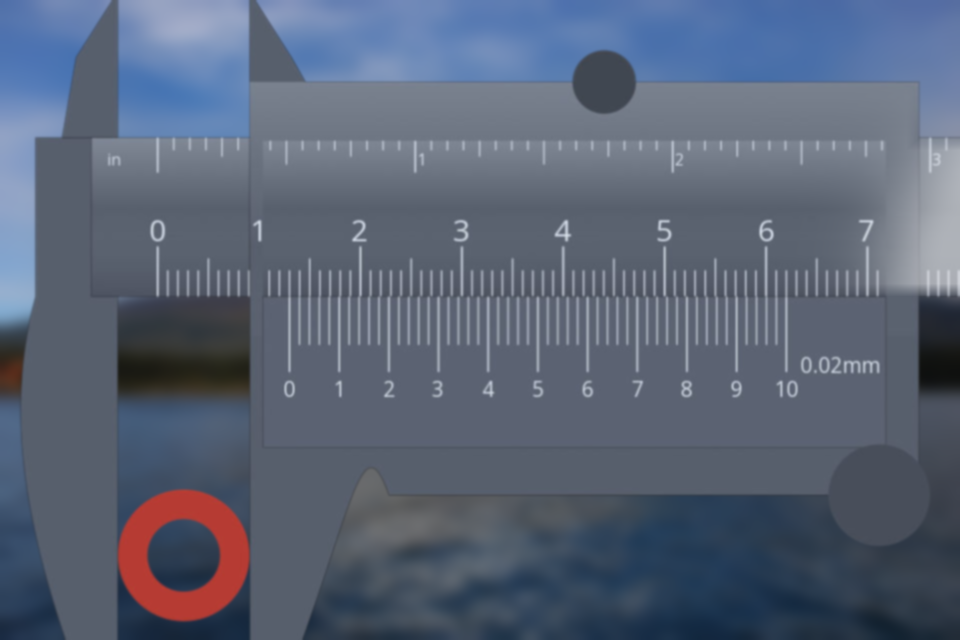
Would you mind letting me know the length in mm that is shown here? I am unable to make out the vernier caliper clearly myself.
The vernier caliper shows 13.0 mm
